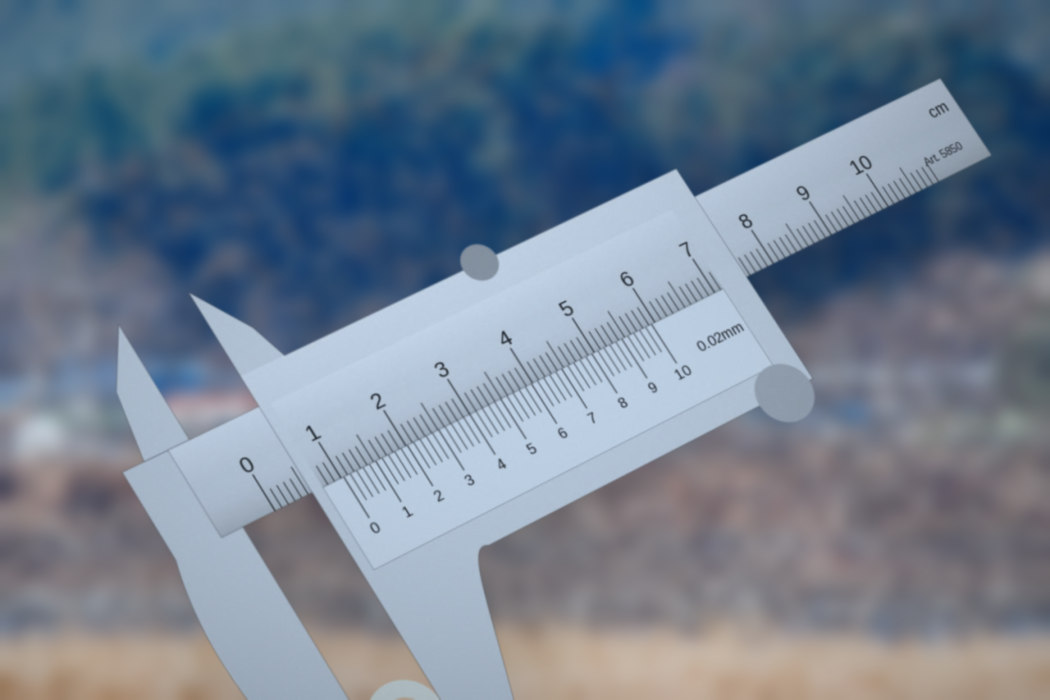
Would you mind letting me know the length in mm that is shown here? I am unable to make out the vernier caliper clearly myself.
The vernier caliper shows 10.4 mm
